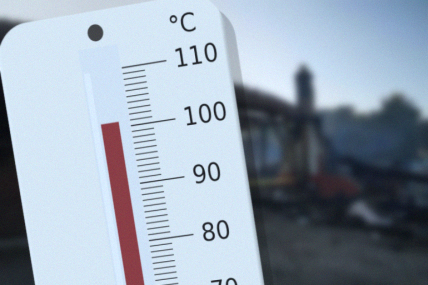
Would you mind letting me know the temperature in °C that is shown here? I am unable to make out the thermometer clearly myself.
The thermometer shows 101 °C
